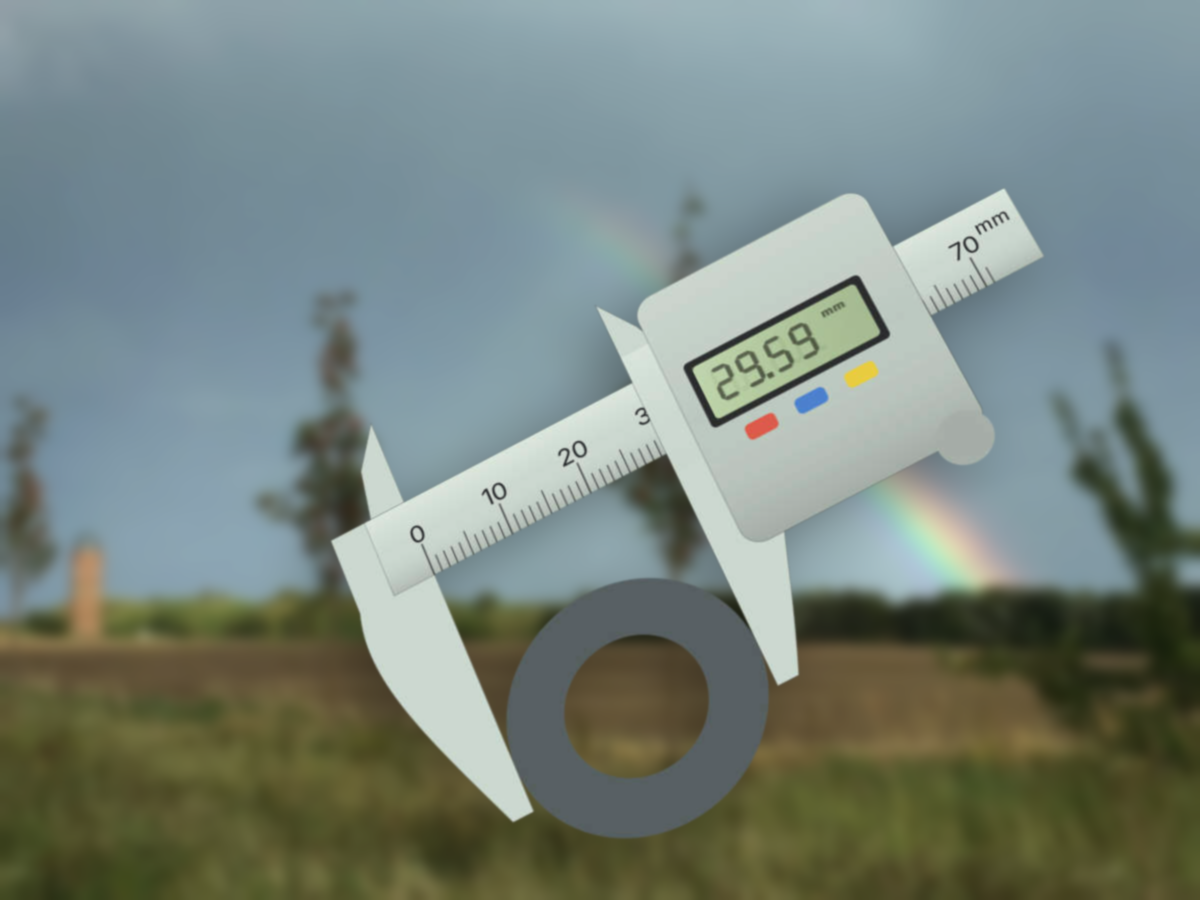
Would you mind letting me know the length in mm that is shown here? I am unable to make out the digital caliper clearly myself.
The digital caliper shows 29.59 mm
